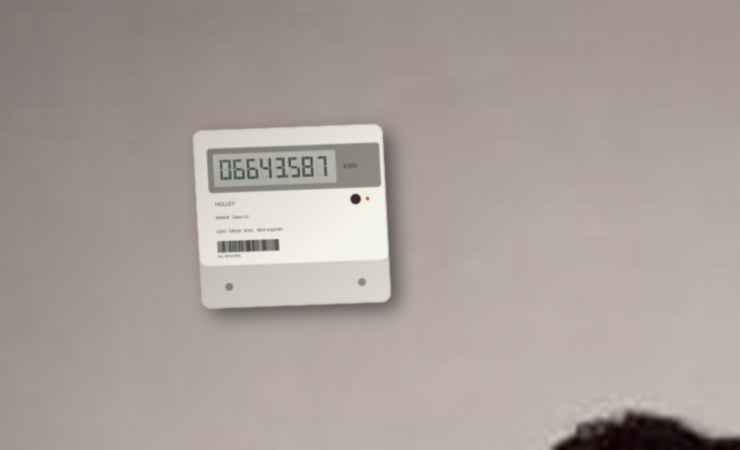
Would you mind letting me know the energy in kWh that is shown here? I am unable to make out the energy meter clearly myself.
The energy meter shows 6643.587 kWh
